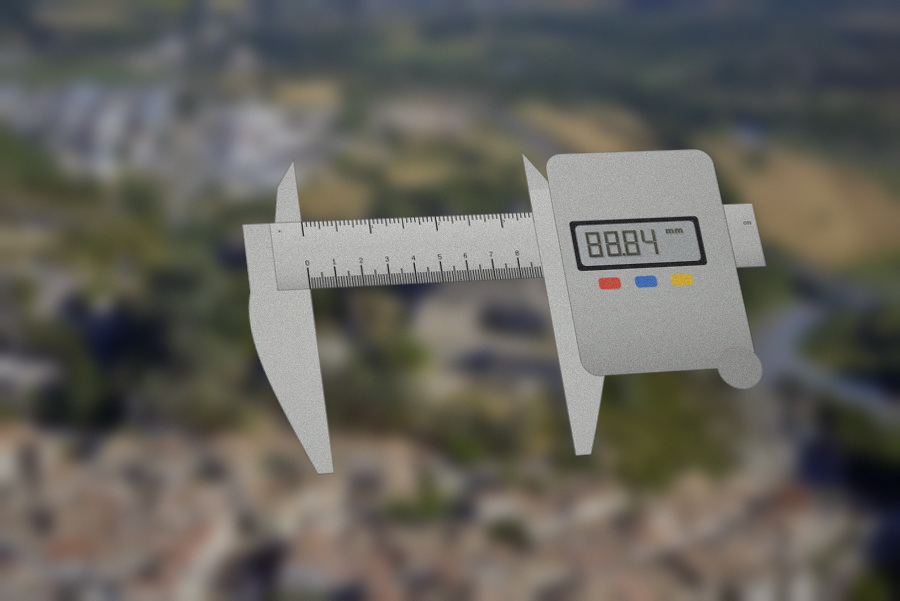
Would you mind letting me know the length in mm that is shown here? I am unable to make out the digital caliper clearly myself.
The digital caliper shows 88.84 mm
